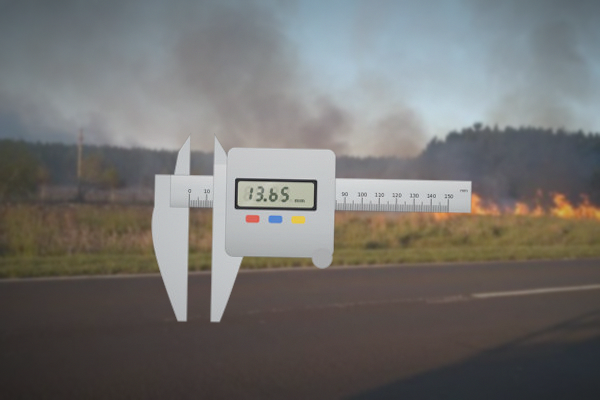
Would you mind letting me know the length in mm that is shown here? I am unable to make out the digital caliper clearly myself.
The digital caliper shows 13.65 mm
